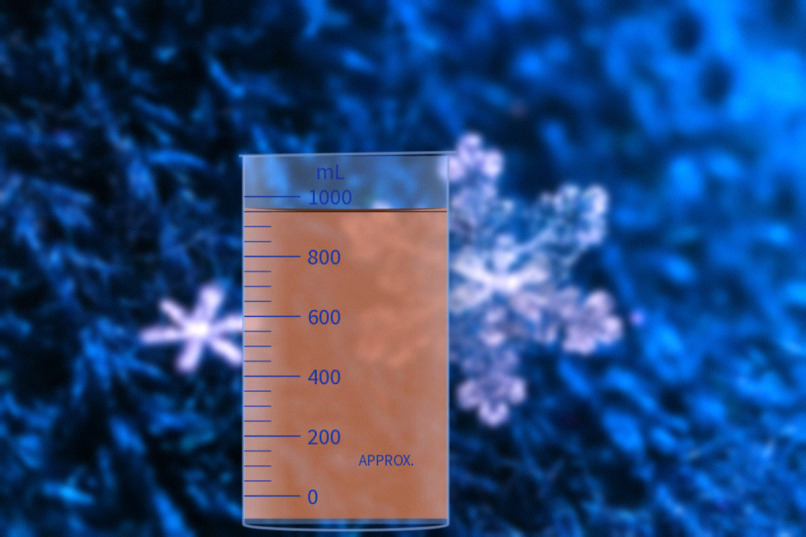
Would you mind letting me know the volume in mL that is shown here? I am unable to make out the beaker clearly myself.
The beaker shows 950 mL
